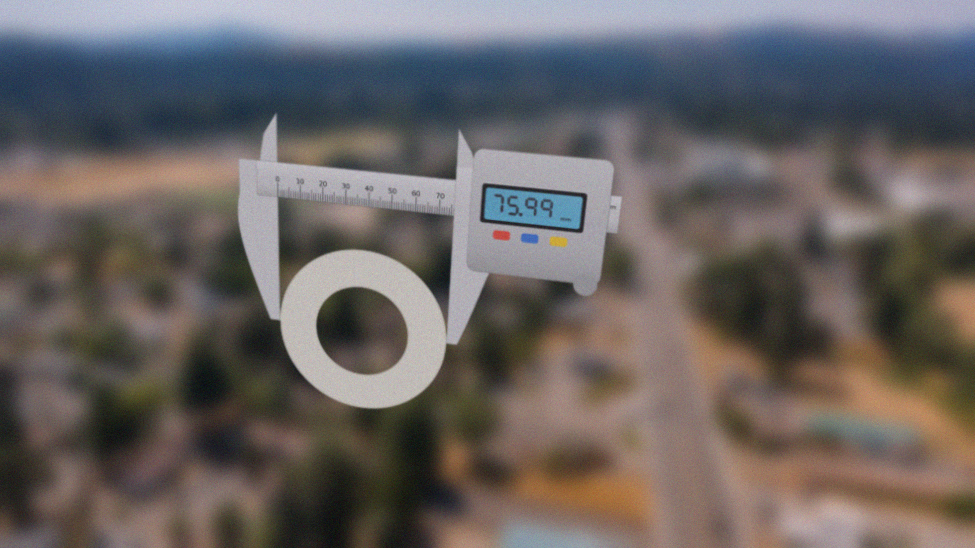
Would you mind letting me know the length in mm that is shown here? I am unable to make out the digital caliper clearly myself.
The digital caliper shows 75.99 mm
